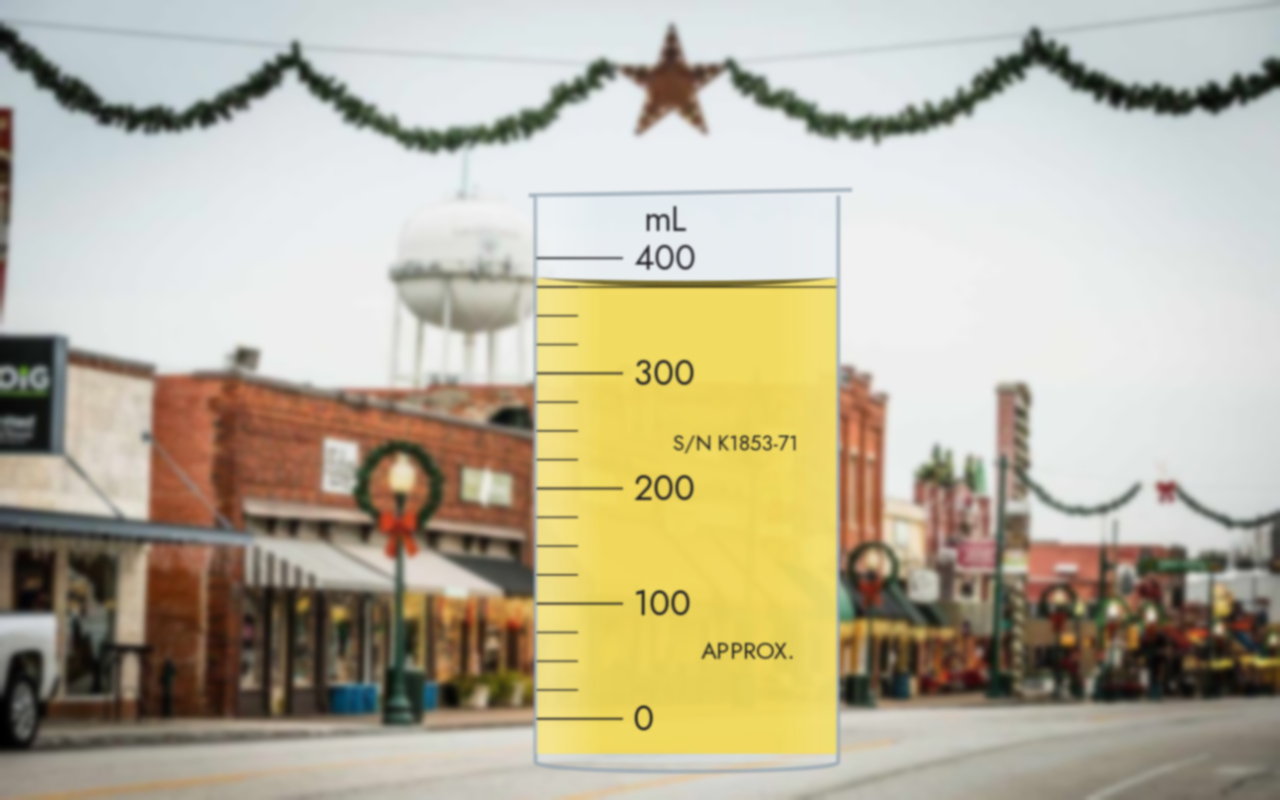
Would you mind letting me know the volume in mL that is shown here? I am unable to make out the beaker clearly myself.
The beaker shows 375 mL
